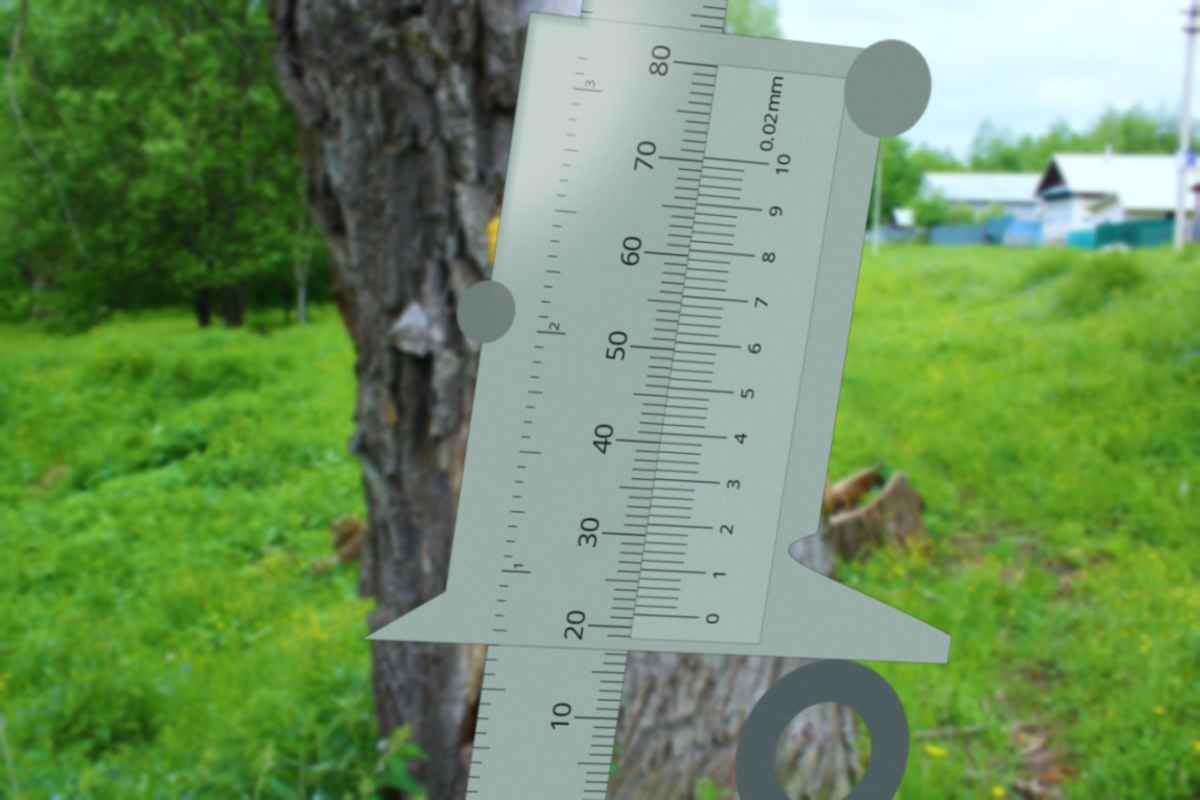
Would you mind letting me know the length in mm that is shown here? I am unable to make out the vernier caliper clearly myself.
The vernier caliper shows 21.4 mm
